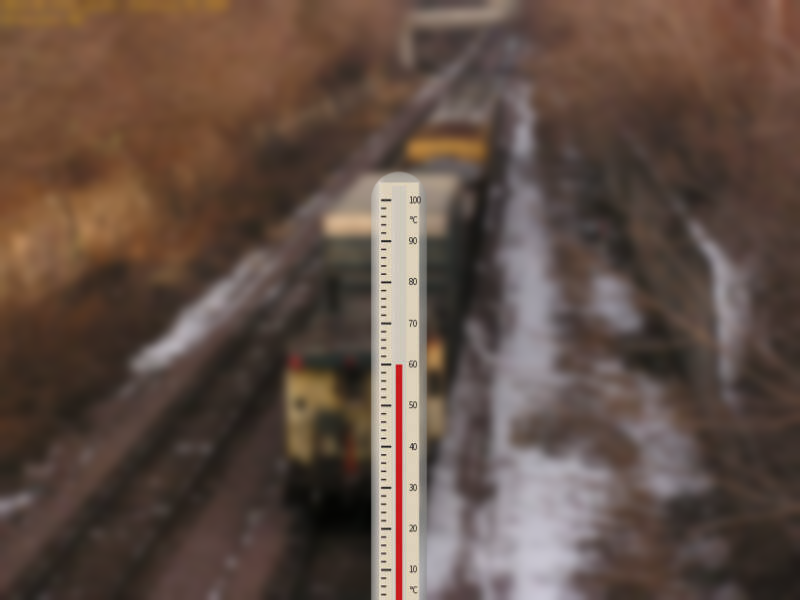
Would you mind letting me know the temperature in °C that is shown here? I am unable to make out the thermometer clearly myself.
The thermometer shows 60 °C
